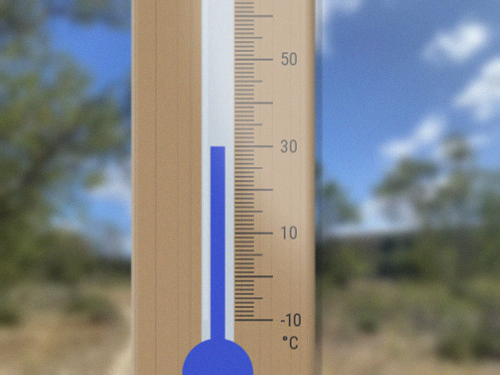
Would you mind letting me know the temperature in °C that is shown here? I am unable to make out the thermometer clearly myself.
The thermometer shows 30 °C
